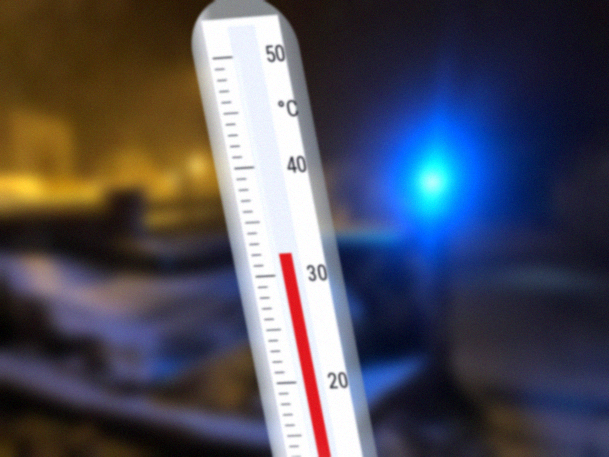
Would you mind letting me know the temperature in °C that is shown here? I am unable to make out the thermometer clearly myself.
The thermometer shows 32 °C
